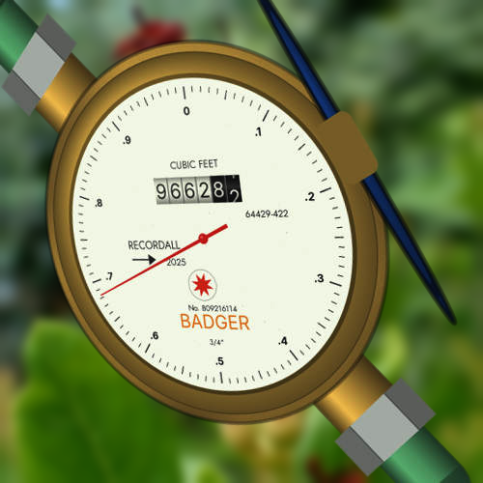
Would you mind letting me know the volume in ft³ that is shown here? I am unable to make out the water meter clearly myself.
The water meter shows 966281.68 ft³
